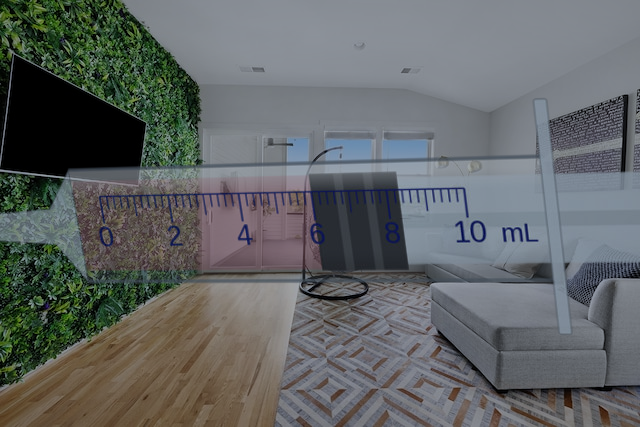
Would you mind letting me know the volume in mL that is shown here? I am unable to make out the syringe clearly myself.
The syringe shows 6 mL
